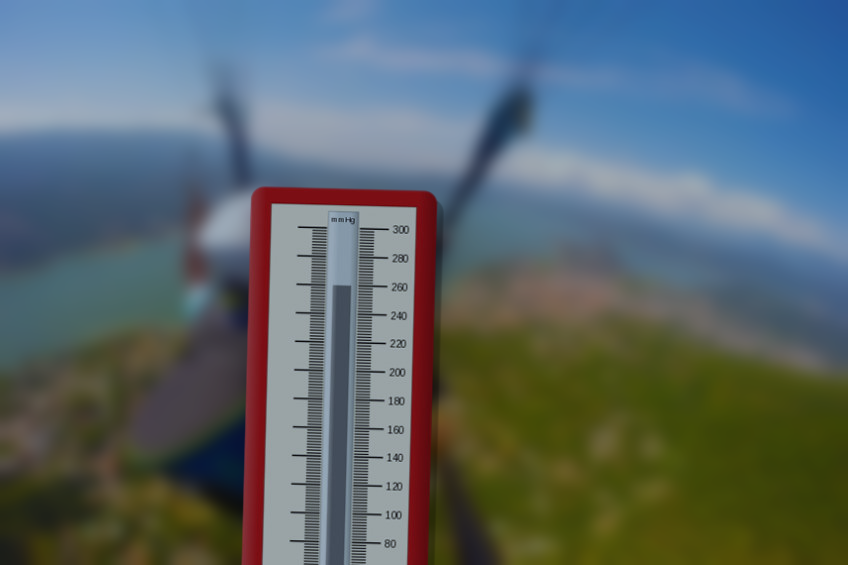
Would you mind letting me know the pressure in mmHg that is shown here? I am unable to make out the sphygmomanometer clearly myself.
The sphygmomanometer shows 260 mmHg
